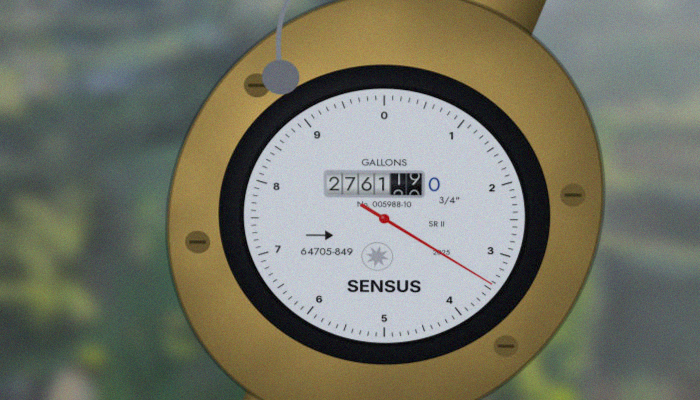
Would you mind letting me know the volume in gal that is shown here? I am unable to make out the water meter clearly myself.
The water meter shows 2761193.4 gal
